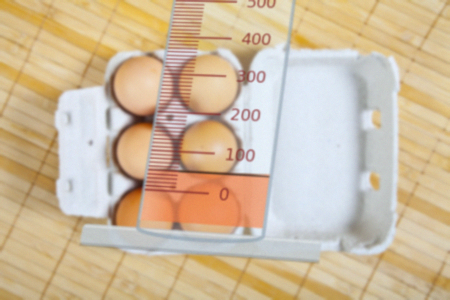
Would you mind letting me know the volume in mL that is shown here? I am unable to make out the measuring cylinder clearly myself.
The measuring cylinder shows 50 mL
